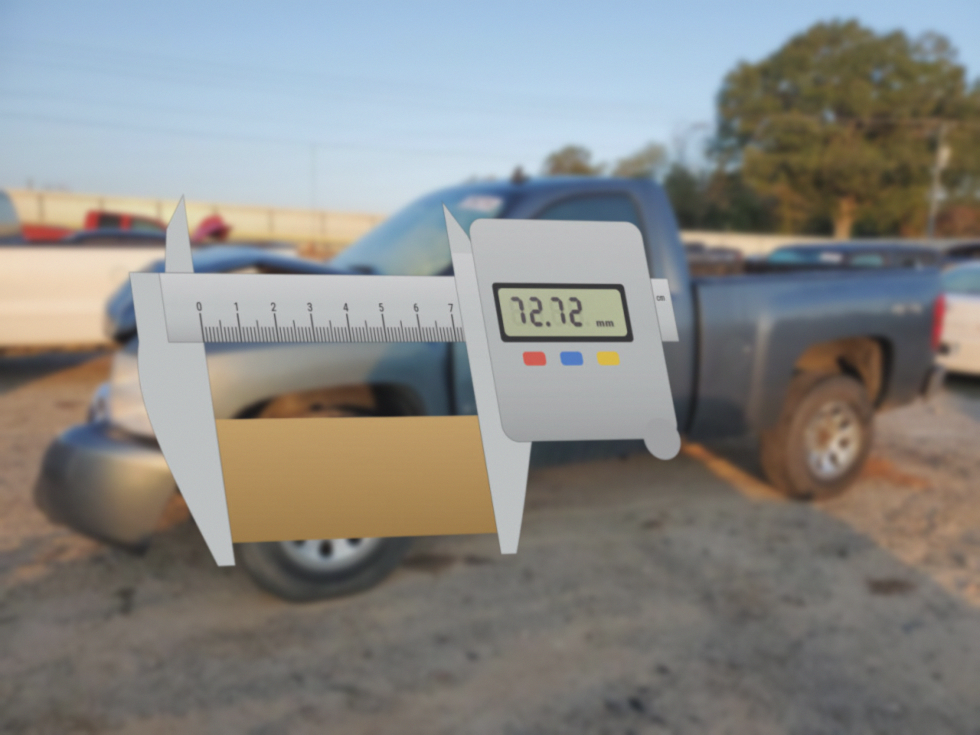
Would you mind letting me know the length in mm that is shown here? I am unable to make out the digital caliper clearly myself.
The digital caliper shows 72.72 mm
